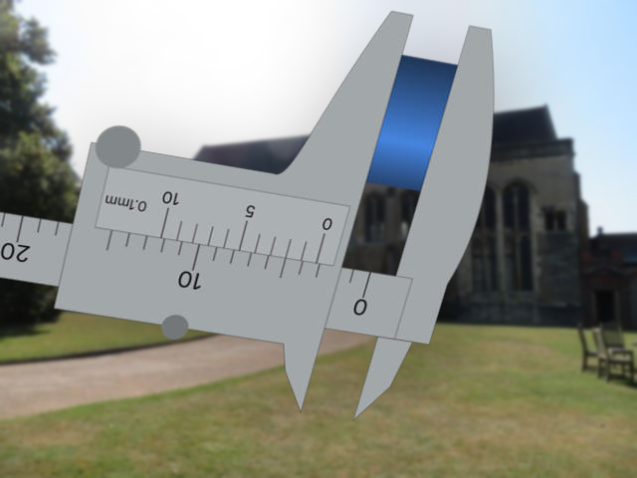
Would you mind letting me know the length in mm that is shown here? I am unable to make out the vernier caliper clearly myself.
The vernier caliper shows 3.2 mm
